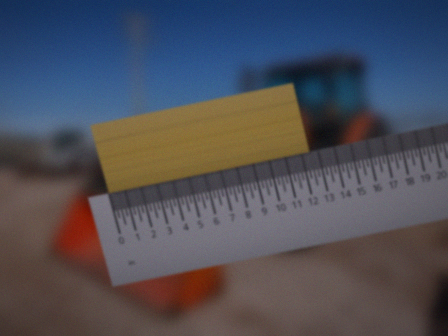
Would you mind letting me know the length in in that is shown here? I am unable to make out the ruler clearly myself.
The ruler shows 12.5 in
